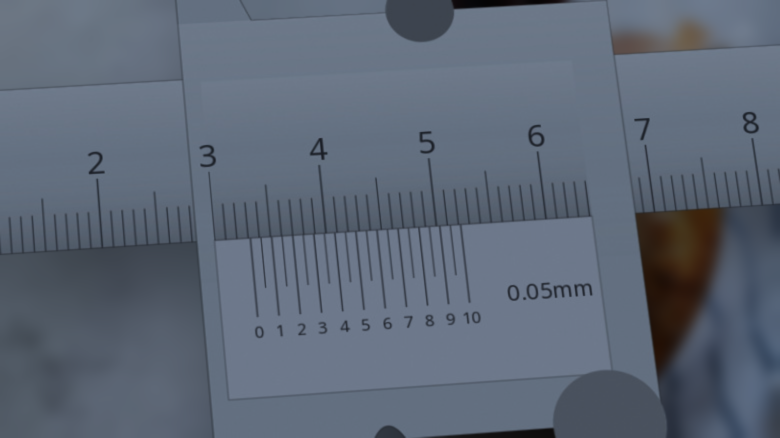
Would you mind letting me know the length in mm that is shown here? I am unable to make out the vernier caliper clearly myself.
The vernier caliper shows 33.2 mm
